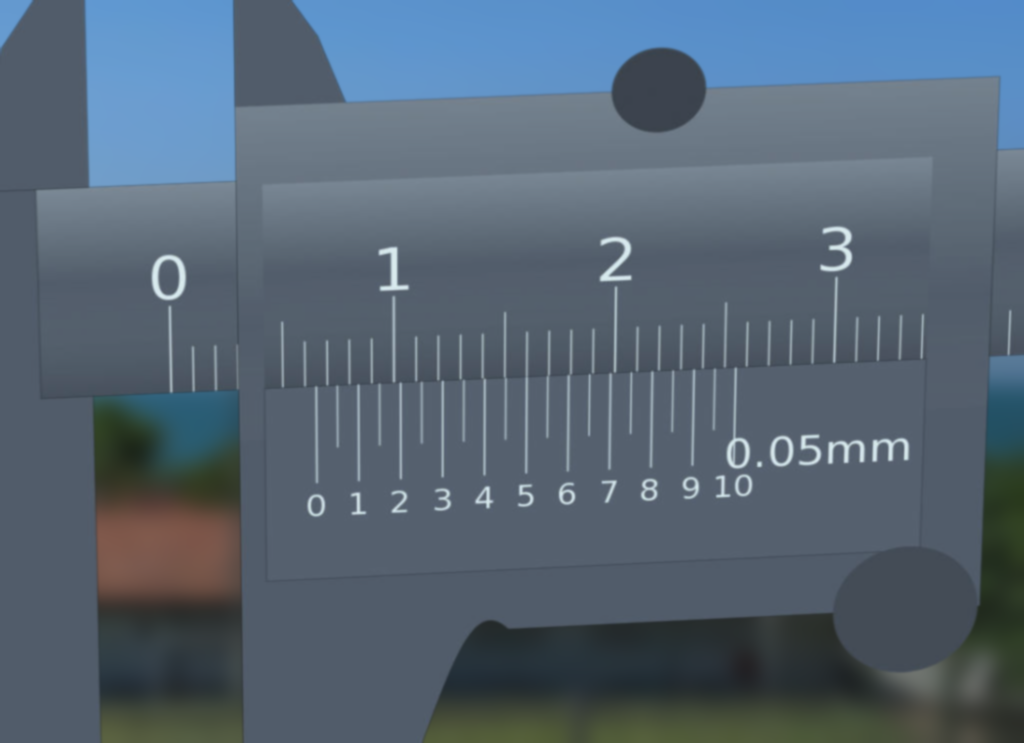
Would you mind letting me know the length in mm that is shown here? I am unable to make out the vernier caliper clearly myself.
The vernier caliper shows 6.5 mm
